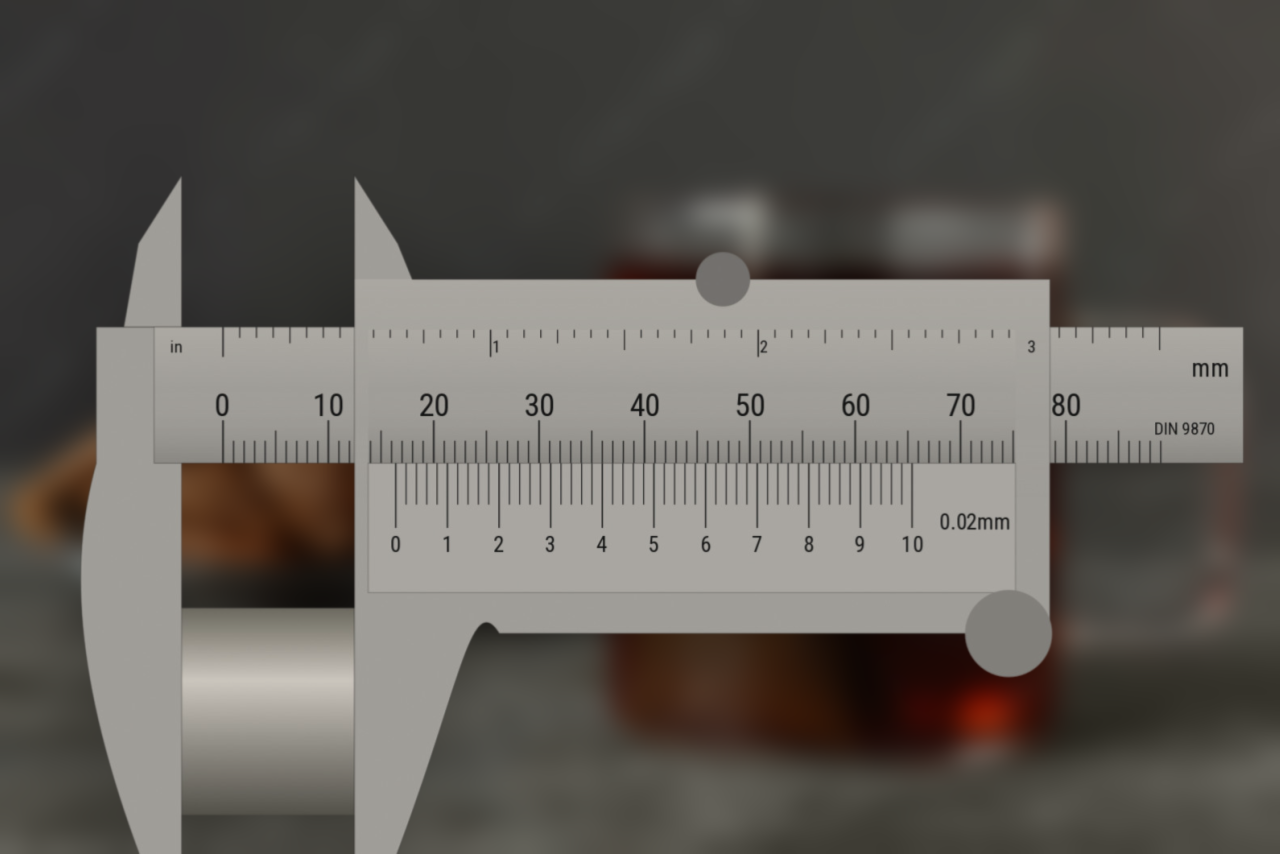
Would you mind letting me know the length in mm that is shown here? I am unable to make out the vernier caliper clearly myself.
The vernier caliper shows 16.4 mm
